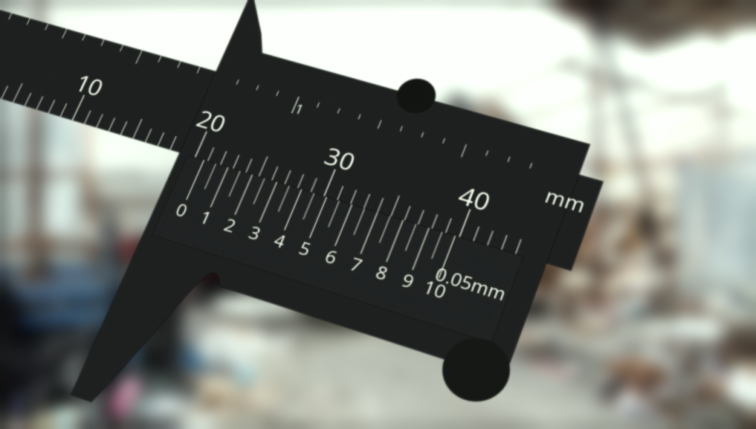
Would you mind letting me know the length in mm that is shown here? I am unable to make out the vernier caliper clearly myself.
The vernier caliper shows 20.7 mm
